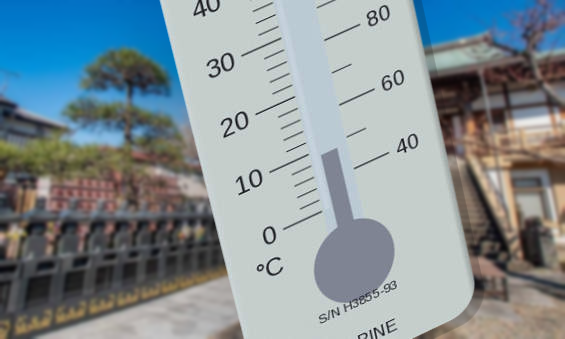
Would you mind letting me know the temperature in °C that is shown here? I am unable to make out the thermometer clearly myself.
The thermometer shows 9 °C
